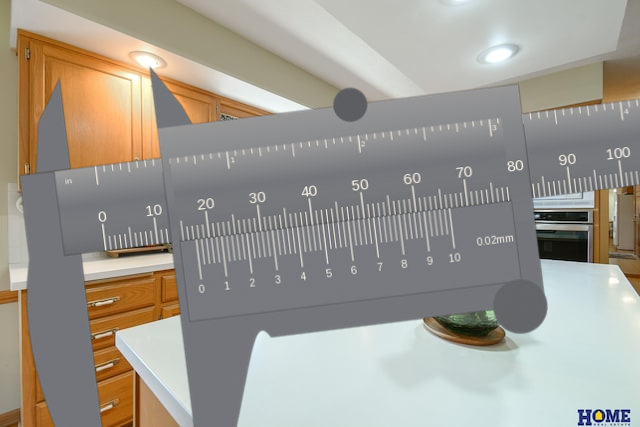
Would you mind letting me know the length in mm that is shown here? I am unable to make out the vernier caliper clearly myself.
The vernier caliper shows 17.5 mm
